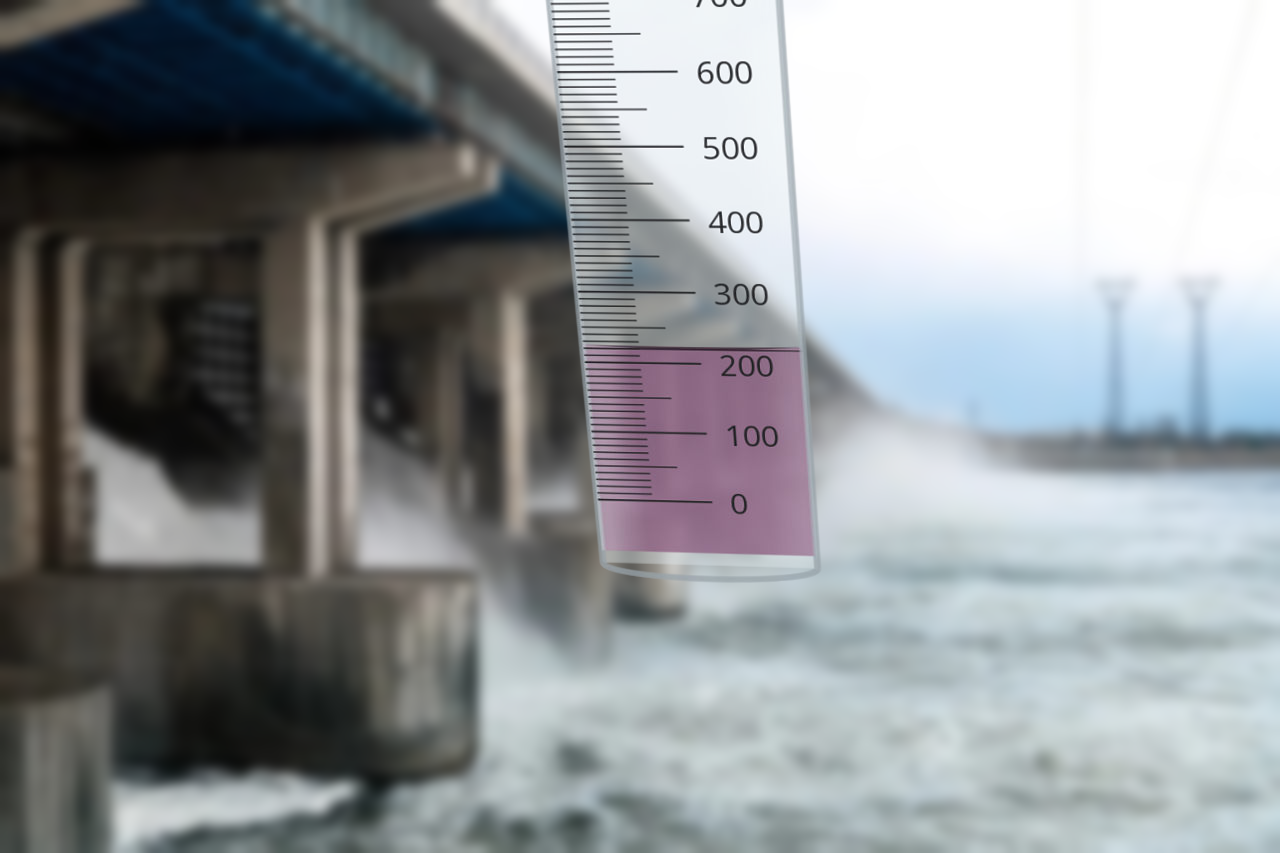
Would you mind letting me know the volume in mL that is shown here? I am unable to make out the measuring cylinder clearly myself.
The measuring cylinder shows 220 mL
